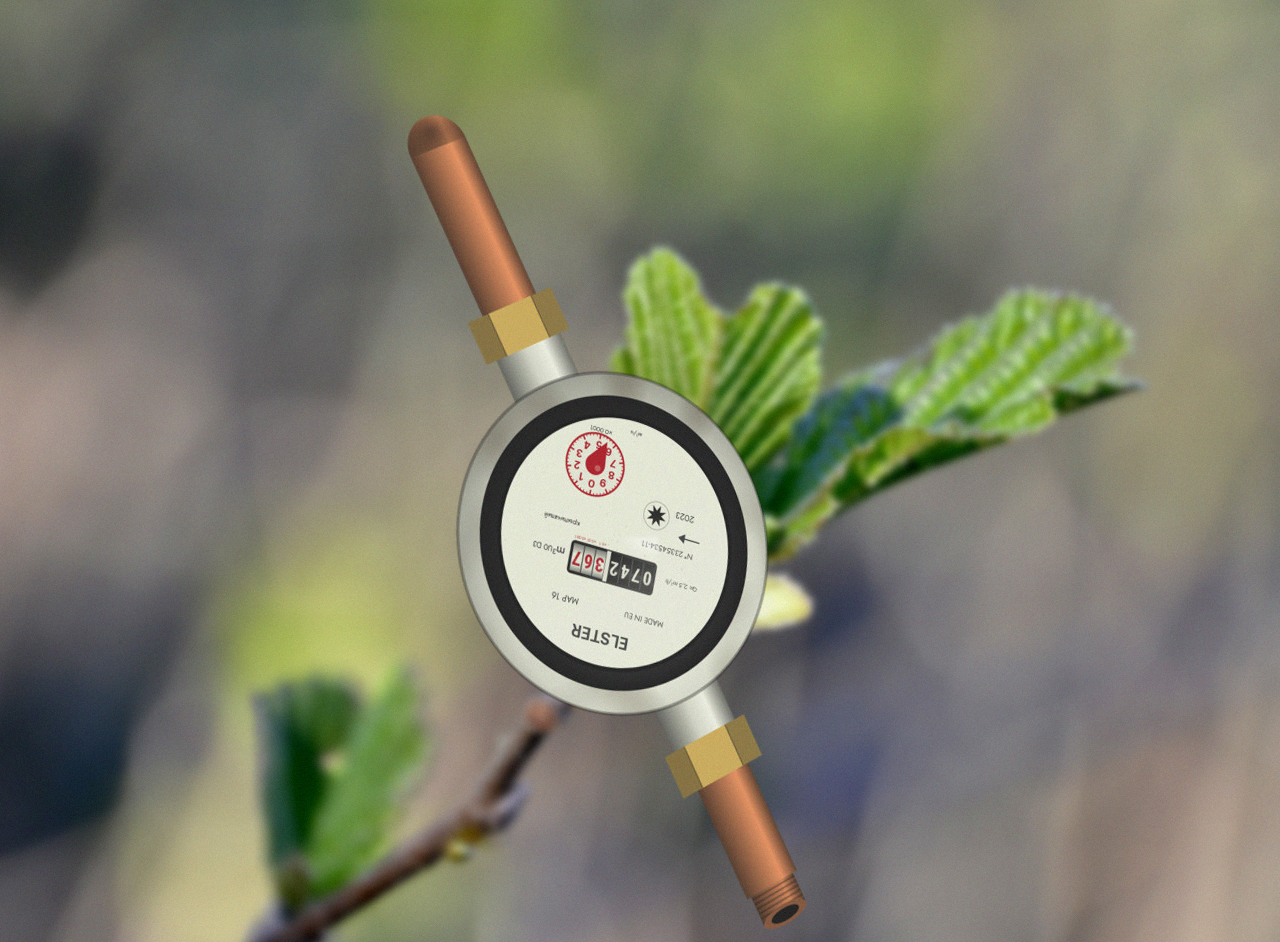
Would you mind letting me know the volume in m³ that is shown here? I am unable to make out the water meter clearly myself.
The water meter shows 742.3675 m³
